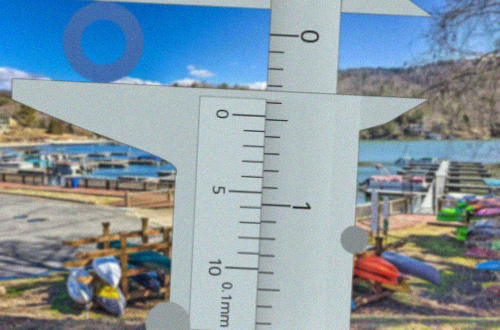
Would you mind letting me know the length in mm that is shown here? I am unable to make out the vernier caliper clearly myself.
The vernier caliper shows 4.8 mm
